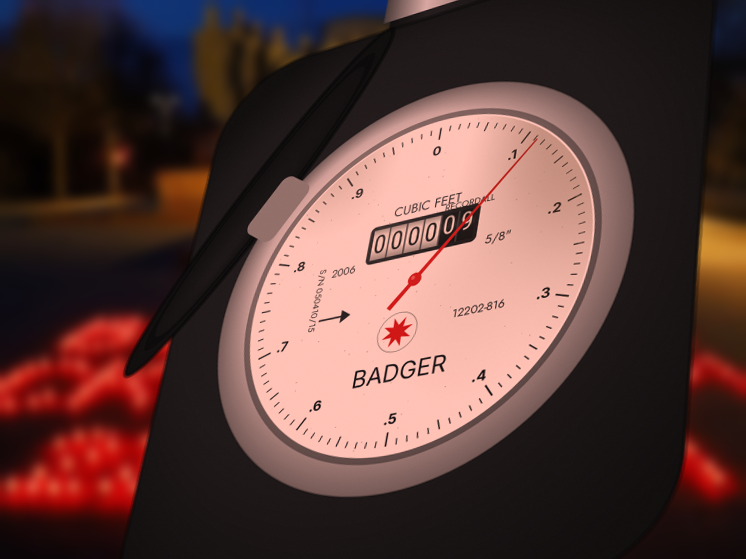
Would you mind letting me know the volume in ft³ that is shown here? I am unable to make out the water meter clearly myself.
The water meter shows 9.11 ft³
